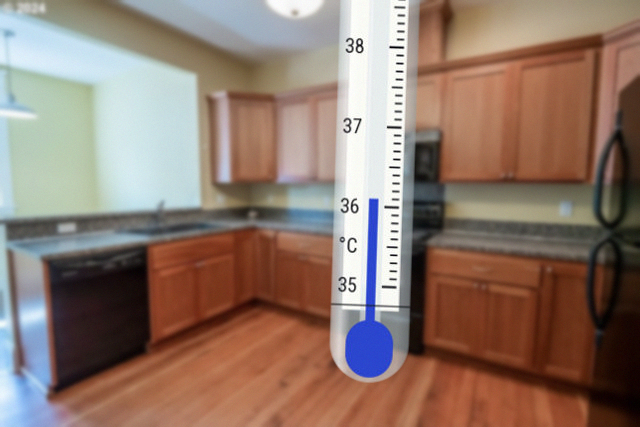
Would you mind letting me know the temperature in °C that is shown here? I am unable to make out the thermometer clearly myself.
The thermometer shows 36.1 °C
